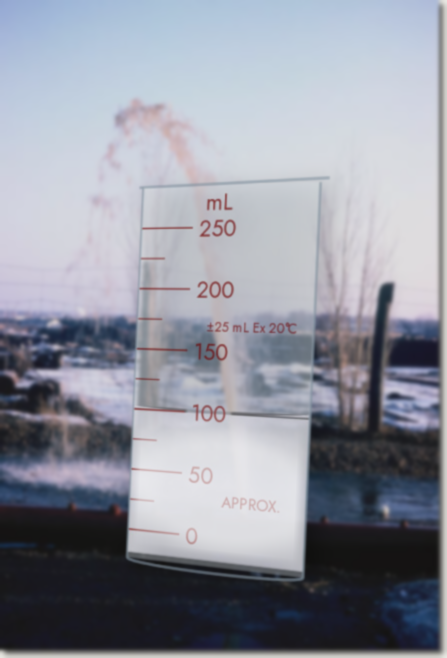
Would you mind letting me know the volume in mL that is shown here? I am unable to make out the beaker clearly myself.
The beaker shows 100 mL
